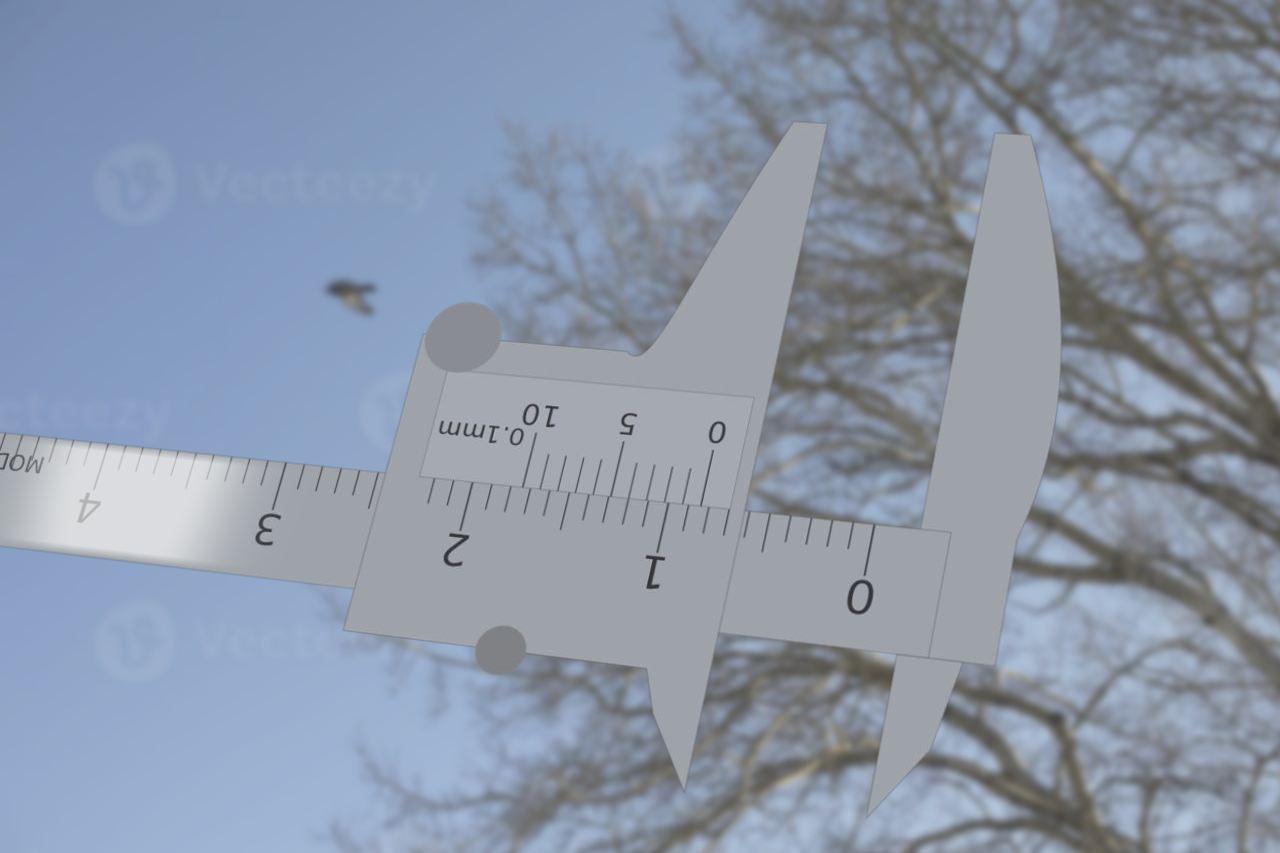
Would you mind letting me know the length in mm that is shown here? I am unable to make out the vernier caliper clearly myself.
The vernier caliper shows 8.4 mm
